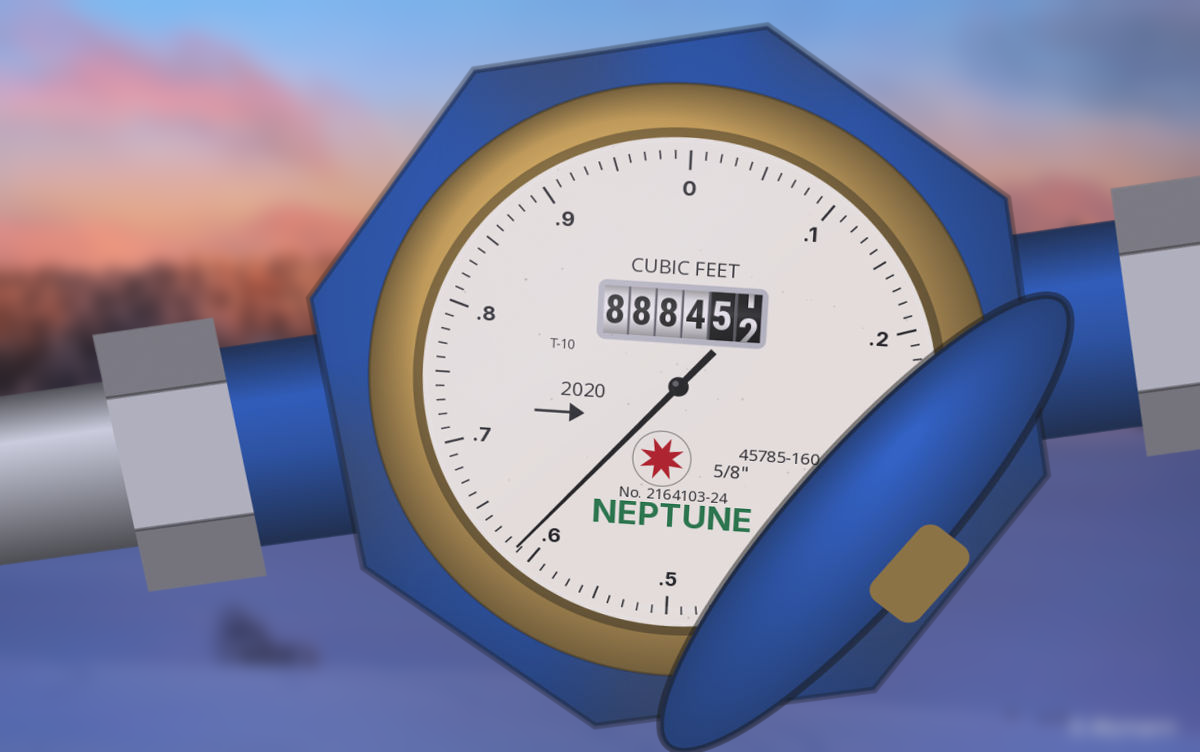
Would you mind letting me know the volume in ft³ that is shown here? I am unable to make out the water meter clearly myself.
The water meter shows 888451.61 ft³
